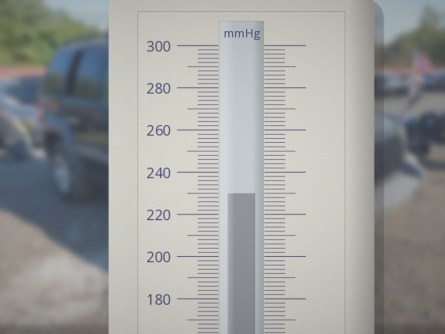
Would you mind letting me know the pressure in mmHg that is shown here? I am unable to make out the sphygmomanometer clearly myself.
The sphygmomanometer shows 230 mmHg
